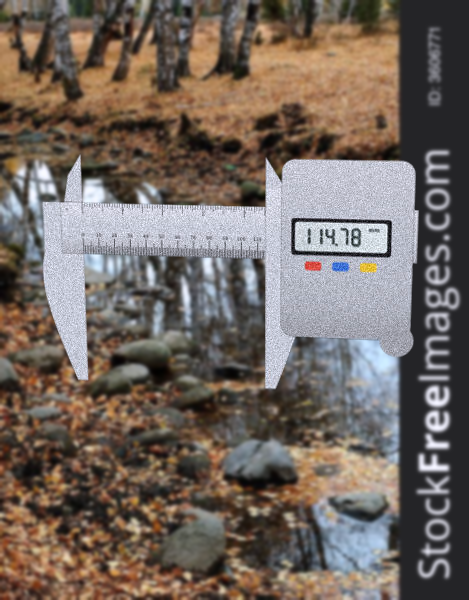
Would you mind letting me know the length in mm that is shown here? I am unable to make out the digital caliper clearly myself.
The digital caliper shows 114.78 mm
